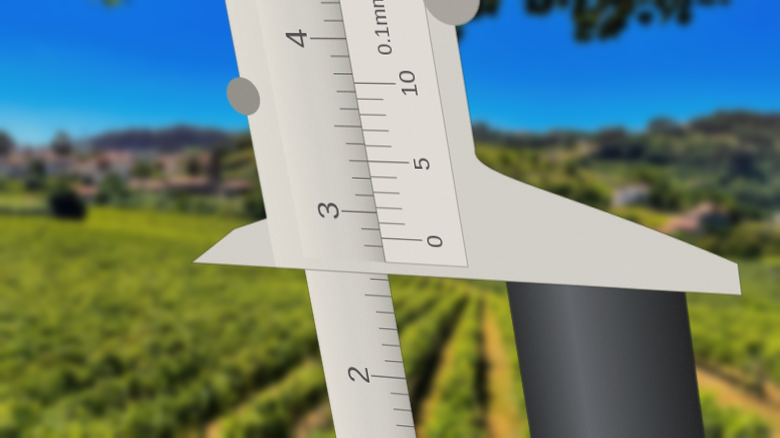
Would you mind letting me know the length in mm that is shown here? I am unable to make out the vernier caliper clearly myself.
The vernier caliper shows 28.5 mm
